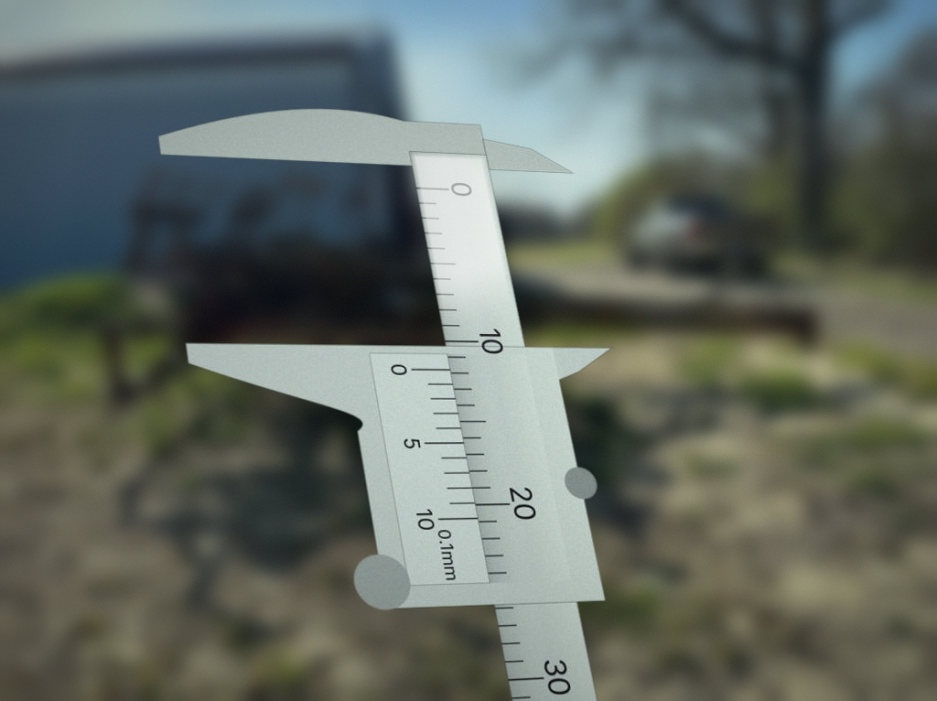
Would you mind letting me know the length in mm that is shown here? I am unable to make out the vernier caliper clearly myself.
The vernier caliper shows 11.8 mm
